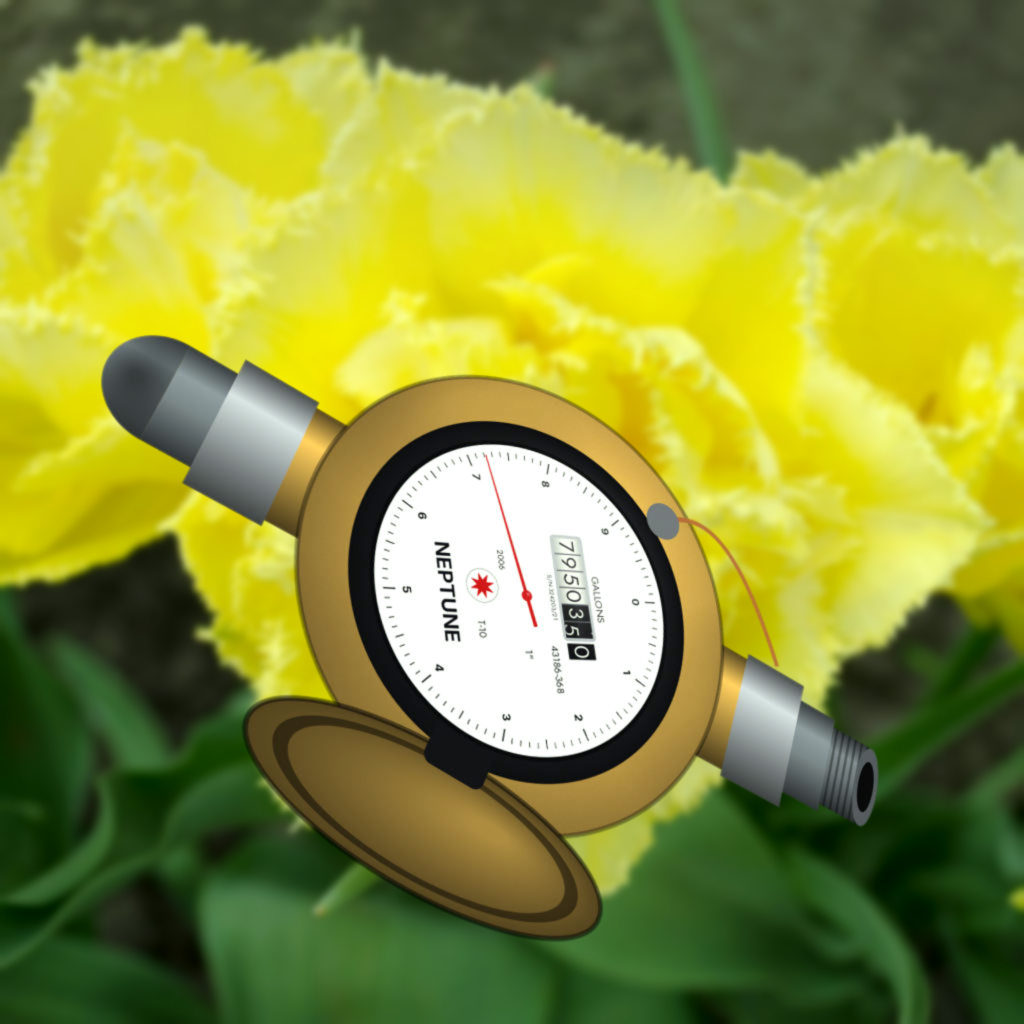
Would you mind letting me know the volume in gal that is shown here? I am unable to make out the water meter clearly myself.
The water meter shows 7950347.2 gal
